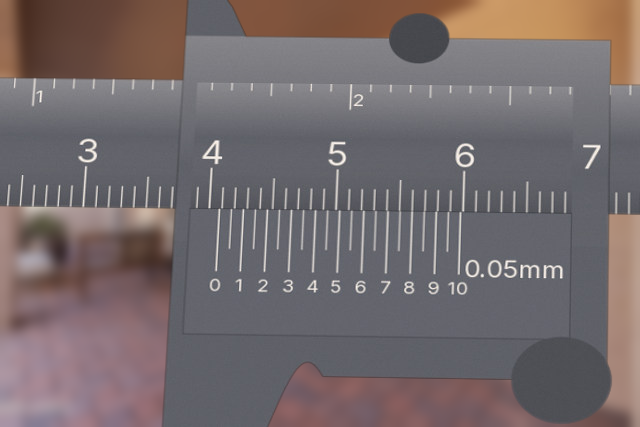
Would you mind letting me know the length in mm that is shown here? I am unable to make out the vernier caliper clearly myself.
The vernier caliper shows 40.8 mm
